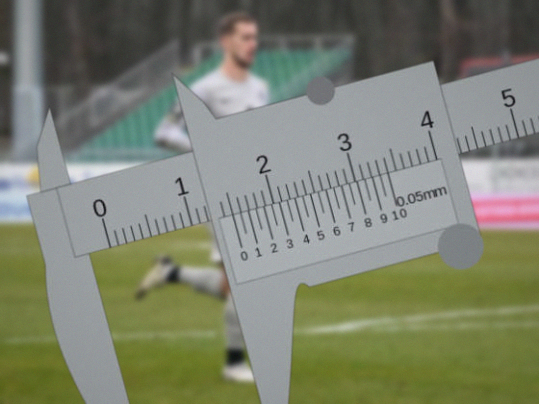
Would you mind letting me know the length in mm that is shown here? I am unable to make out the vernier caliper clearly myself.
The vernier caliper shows 15.0 mm
